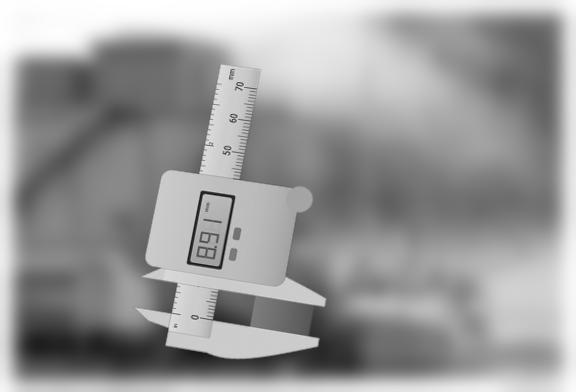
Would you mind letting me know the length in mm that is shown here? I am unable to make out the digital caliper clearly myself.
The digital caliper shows 8.91 mm
